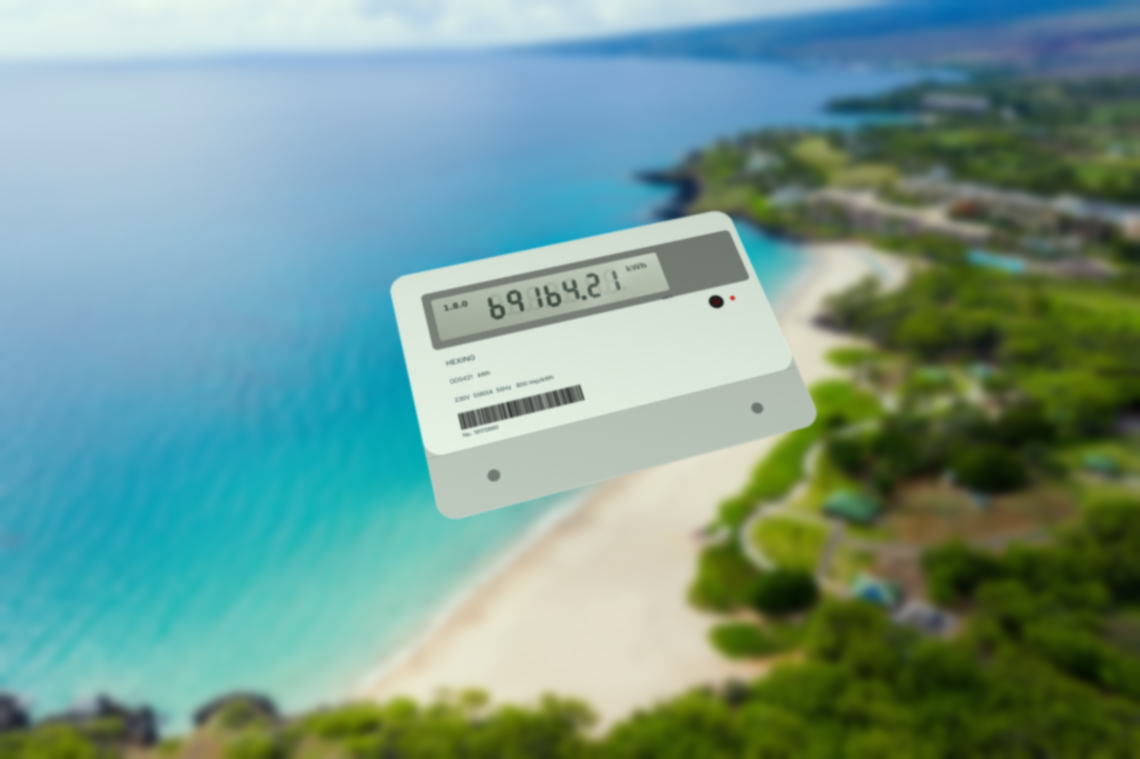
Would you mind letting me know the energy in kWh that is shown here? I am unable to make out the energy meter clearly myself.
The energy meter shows 69164.21 kWh
